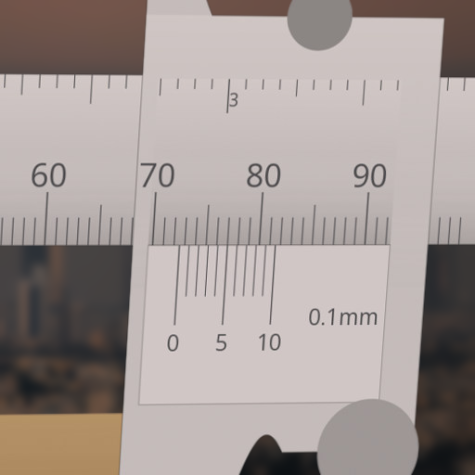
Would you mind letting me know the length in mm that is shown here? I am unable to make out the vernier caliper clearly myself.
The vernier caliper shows 72.5 mm
